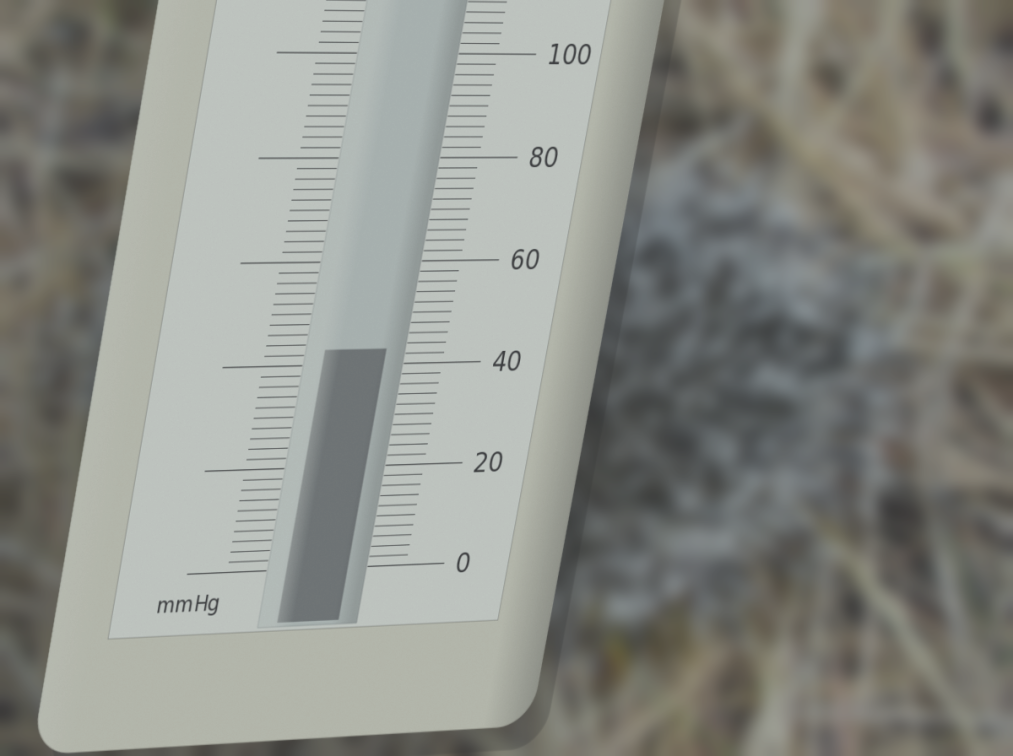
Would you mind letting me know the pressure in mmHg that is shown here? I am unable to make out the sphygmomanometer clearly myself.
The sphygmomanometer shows 43 mmHg
